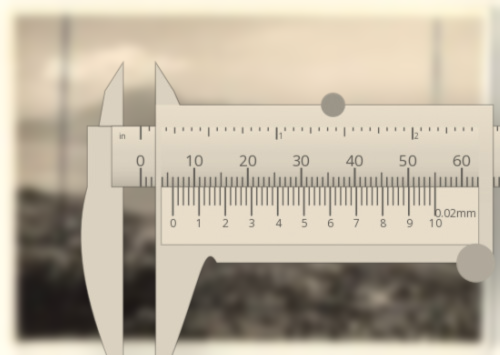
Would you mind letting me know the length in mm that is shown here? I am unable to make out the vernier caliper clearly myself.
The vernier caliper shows 6.0 mm
